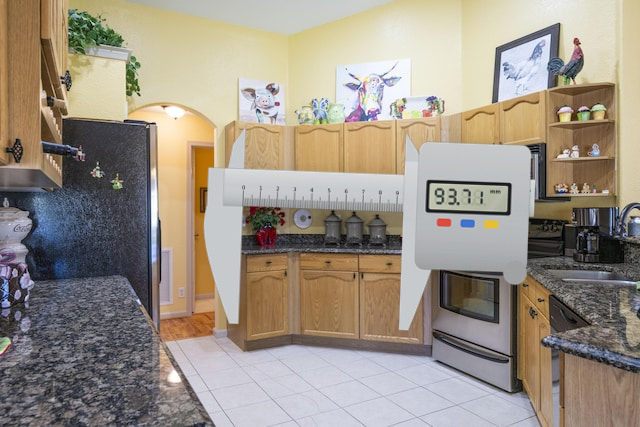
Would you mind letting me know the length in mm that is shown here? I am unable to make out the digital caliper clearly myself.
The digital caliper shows 93.71 mm
